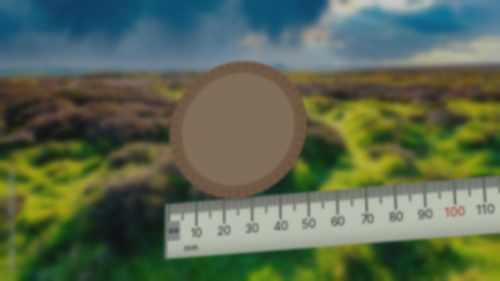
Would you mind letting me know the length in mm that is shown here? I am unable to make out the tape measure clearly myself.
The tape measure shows 50 mm
